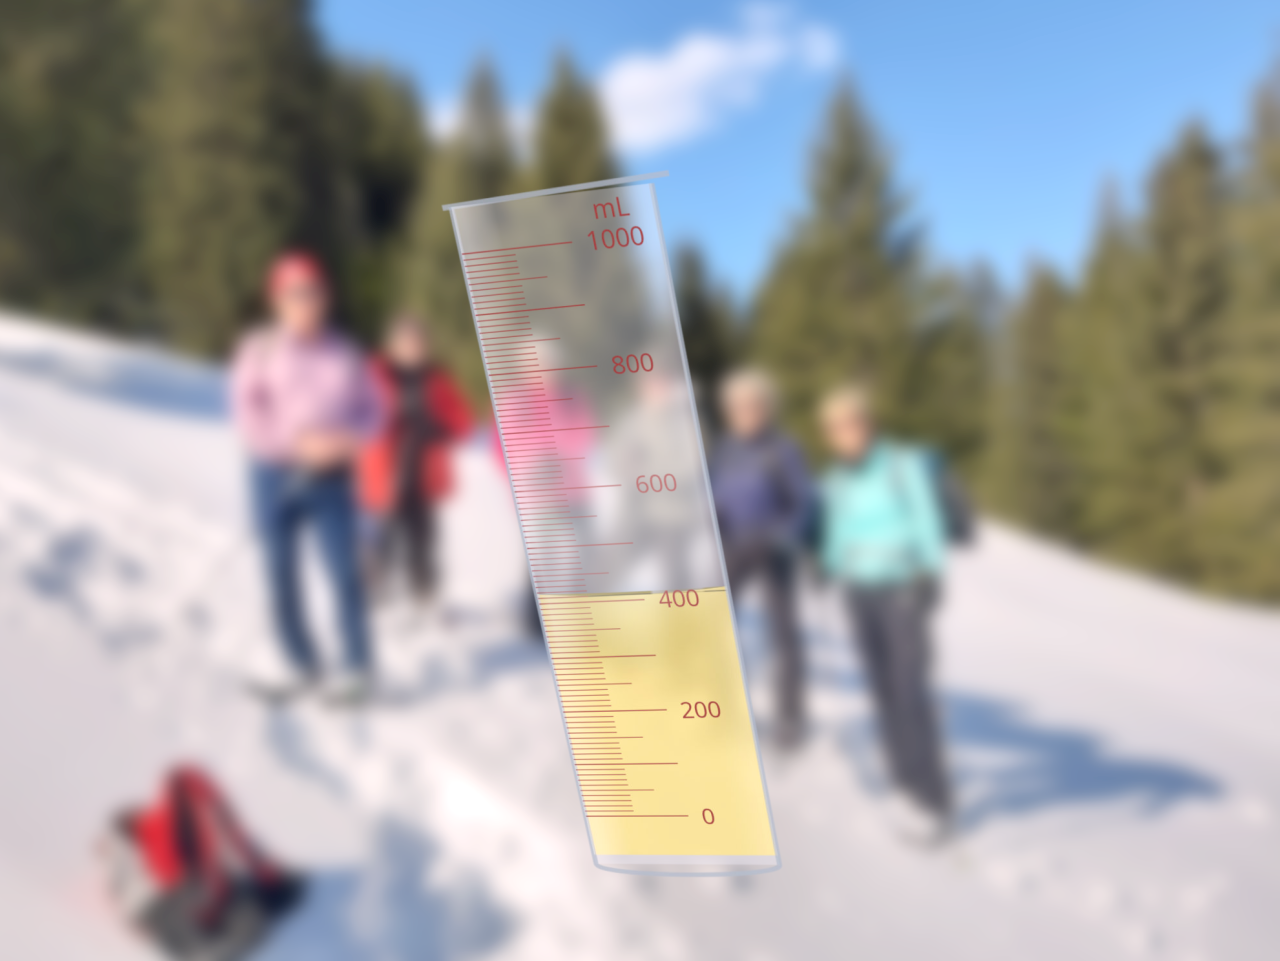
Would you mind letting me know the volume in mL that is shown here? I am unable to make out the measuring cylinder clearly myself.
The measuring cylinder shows 410 mL
